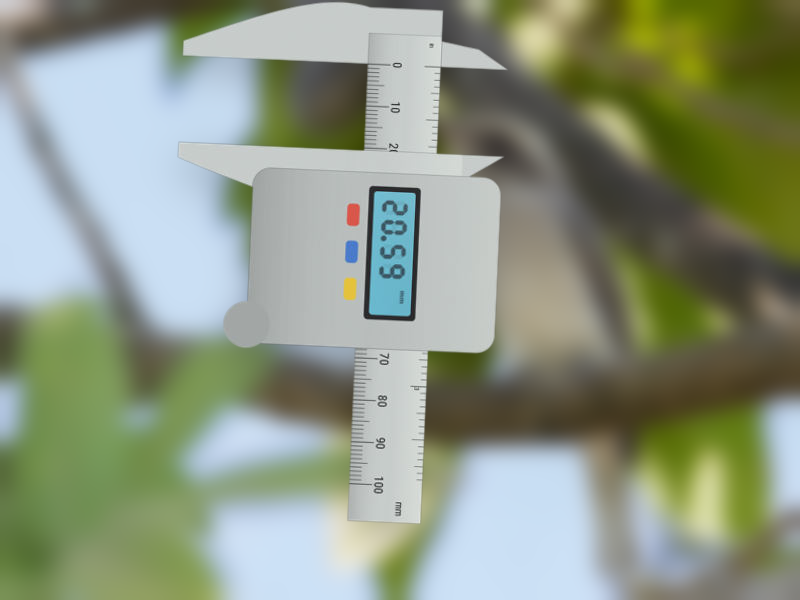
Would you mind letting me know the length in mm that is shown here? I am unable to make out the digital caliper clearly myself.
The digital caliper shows 20.59 mm
